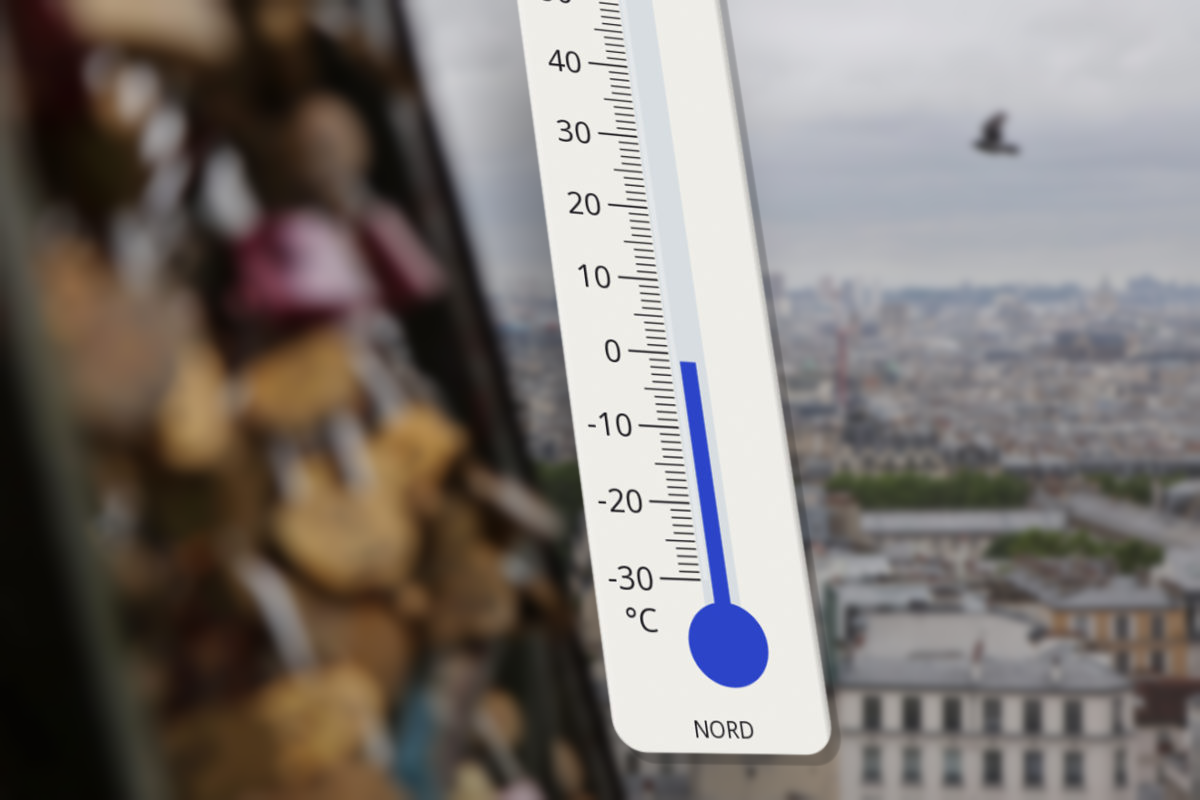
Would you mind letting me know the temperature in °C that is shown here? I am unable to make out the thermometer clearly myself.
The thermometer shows -1 °C
